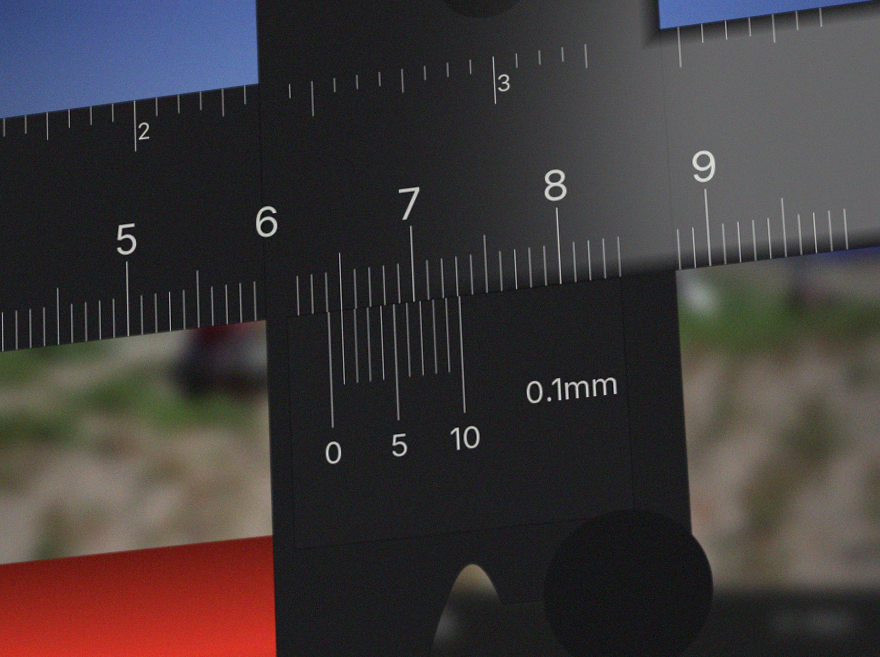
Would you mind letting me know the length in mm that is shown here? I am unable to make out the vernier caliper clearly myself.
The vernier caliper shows 64.1 mm
